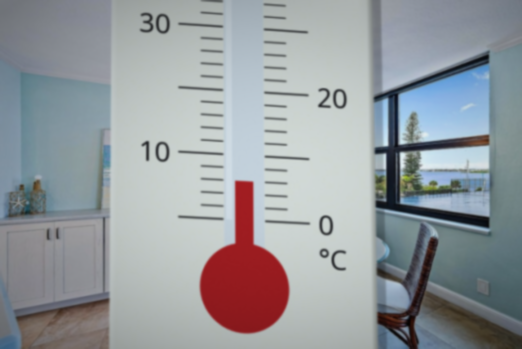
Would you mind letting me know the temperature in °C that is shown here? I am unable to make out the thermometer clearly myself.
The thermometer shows 6 °C
